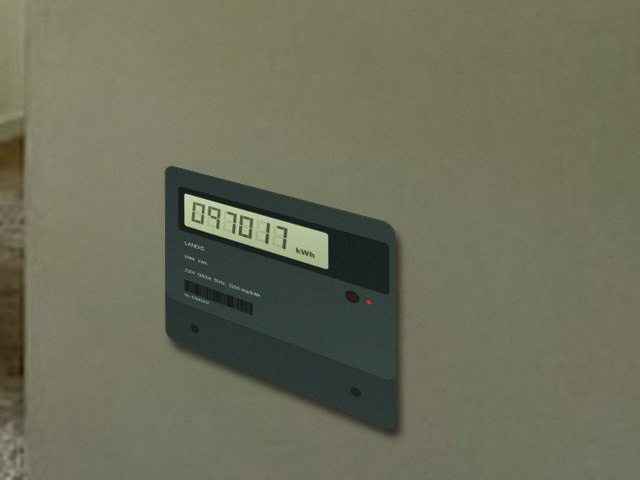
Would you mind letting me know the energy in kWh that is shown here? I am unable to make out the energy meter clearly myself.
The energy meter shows 97017 kWh
